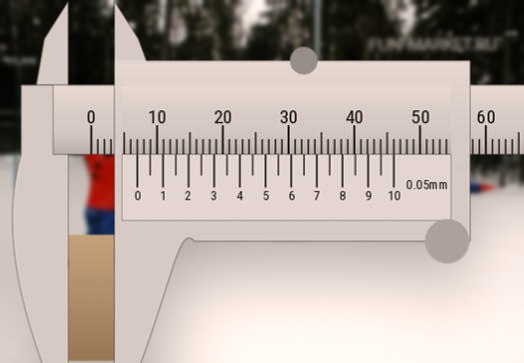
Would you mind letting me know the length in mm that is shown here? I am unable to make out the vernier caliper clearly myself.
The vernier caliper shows 7.0 mm
